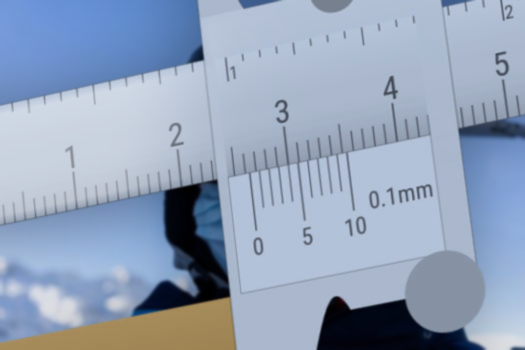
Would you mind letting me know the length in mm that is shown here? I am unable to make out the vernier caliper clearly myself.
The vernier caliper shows 26.4 mm
